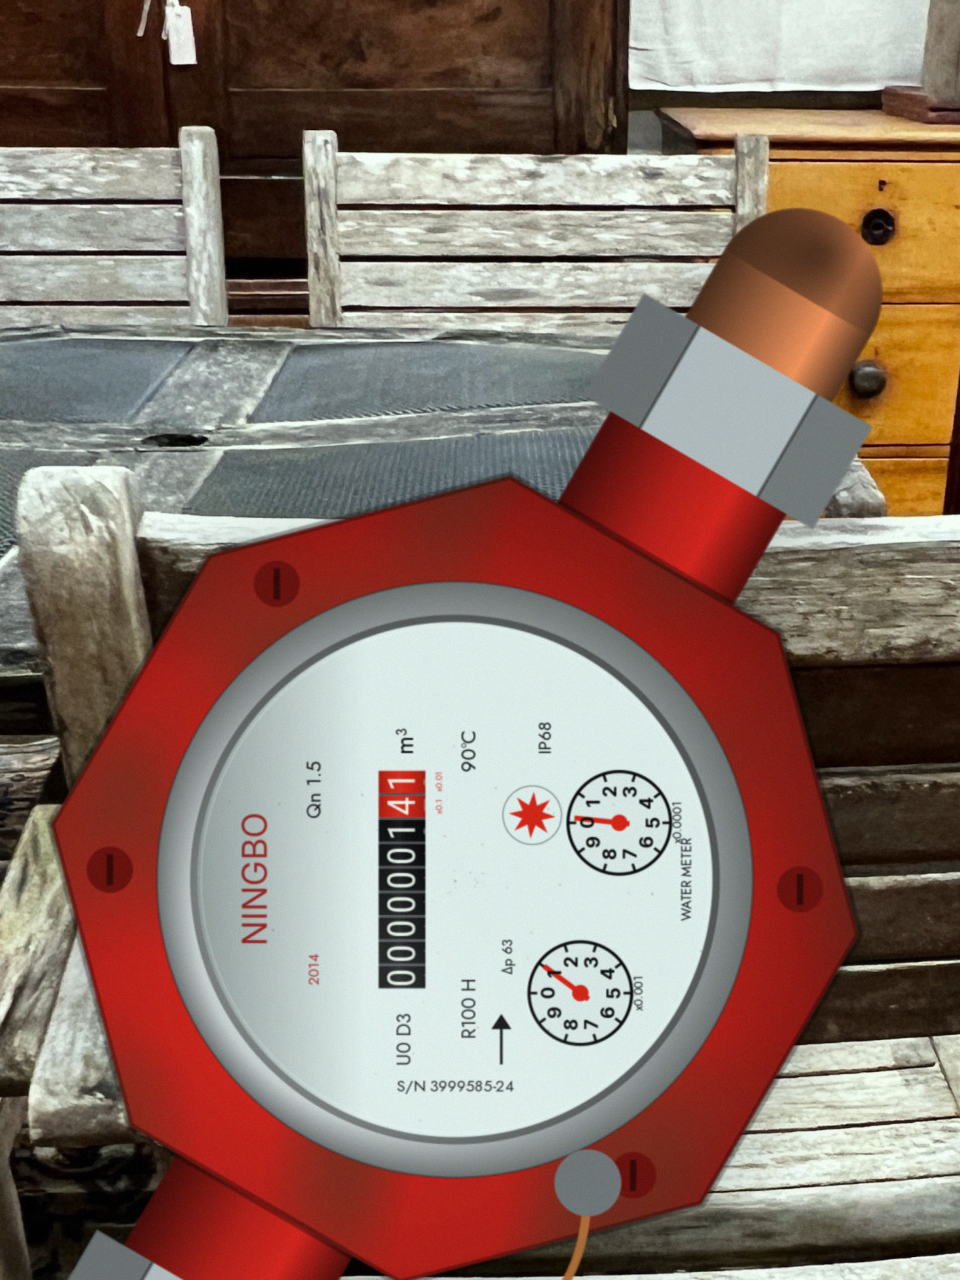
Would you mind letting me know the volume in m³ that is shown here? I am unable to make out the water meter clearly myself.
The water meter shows 1.4110 m³
